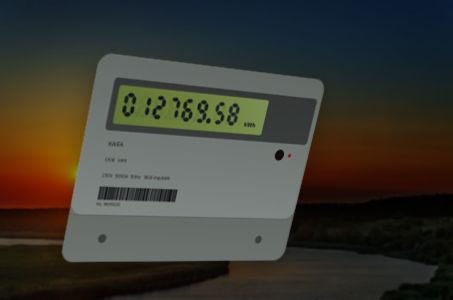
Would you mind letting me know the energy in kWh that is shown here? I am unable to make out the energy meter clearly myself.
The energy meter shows 12769.58 kWh
